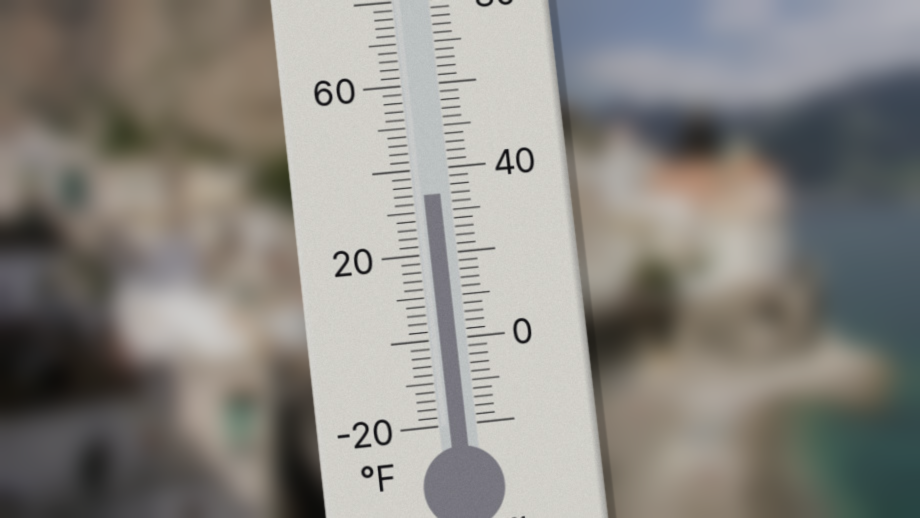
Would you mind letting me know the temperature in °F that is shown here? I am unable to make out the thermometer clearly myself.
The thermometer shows 34 °F
